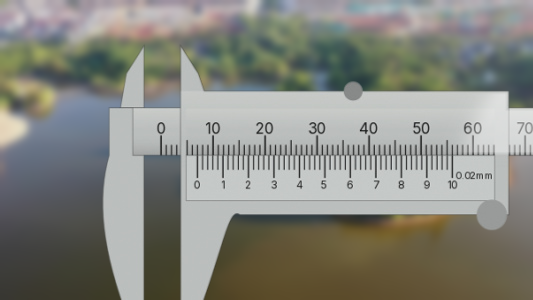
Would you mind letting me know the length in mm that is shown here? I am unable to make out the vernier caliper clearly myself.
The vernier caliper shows 7.0 mm
